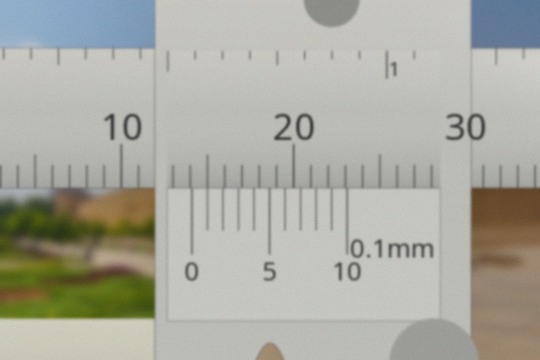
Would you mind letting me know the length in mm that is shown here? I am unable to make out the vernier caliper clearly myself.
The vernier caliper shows 14.1 mm
